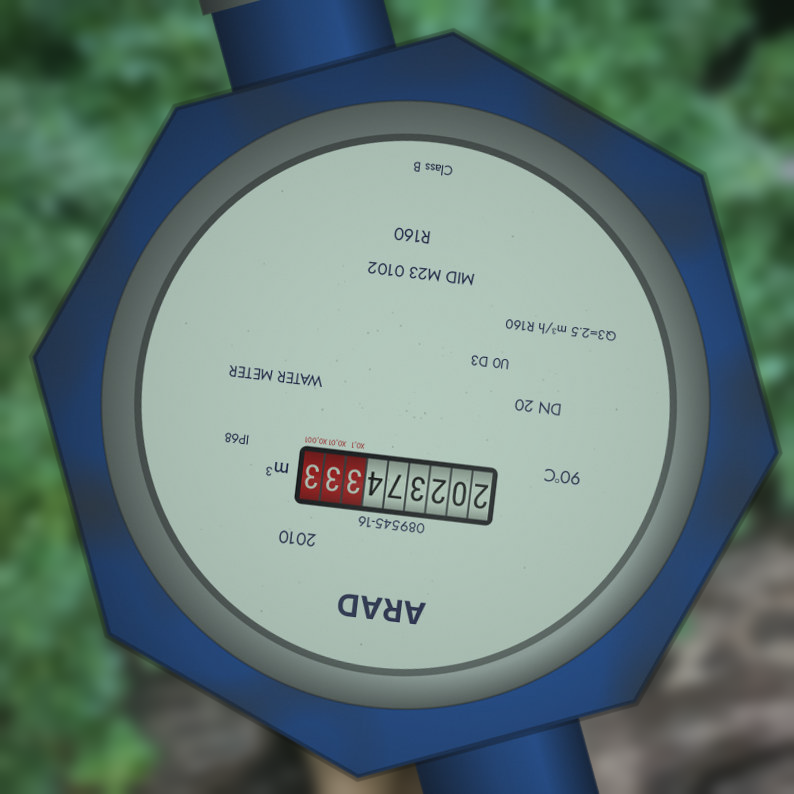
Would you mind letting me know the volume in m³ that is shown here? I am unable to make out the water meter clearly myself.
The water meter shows 202374.333 m³
